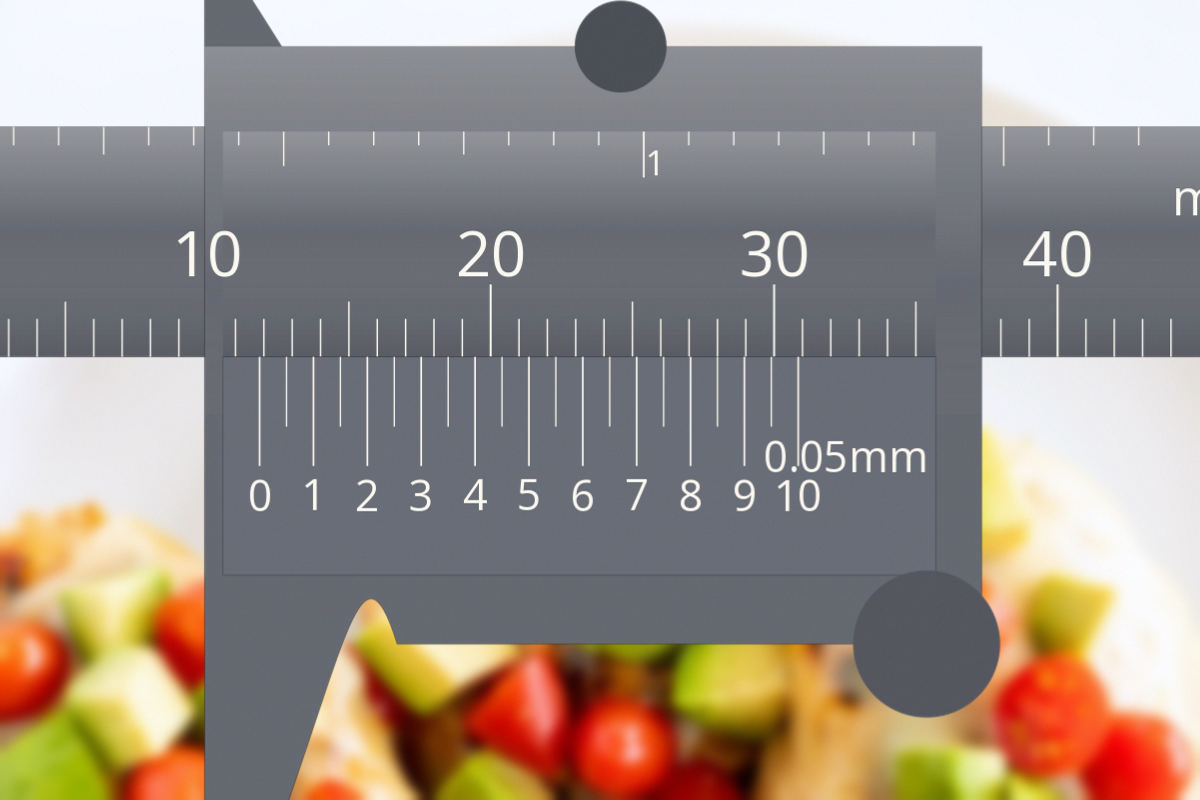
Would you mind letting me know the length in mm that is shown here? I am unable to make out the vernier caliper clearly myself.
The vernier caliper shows 11.85 mm
